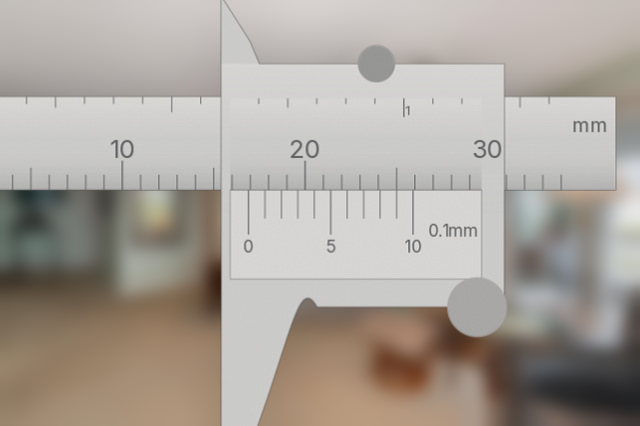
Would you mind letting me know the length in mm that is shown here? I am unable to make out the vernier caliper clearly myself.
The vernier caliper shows 16.9 mm
